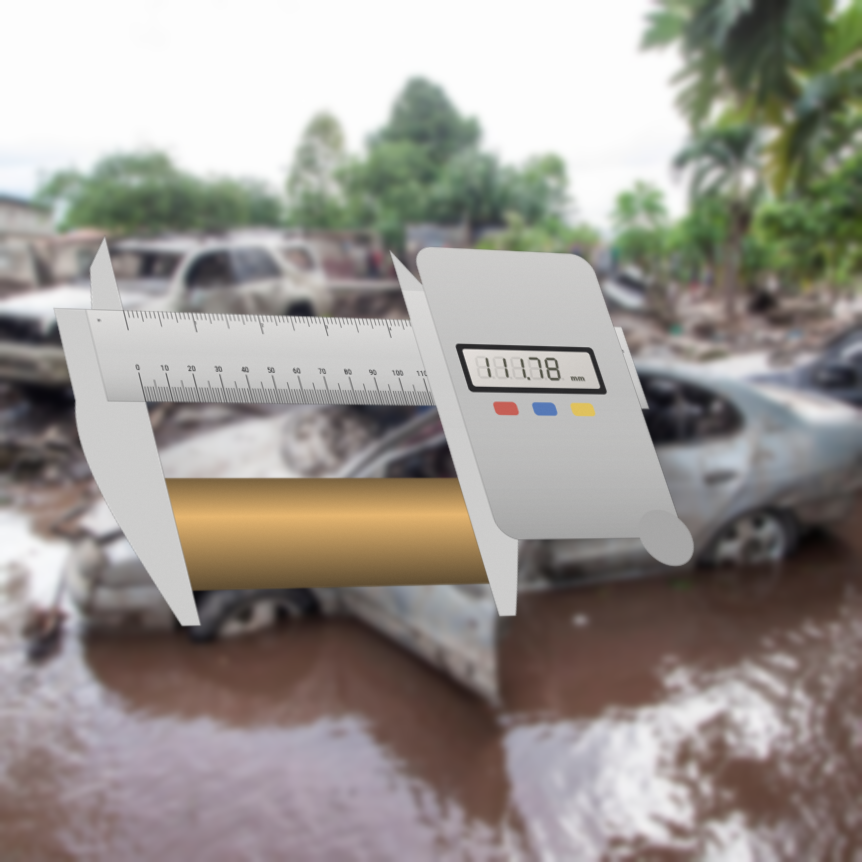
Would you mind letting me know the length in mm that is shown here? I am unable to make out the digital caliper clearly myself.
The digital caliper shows 111.78 mm
